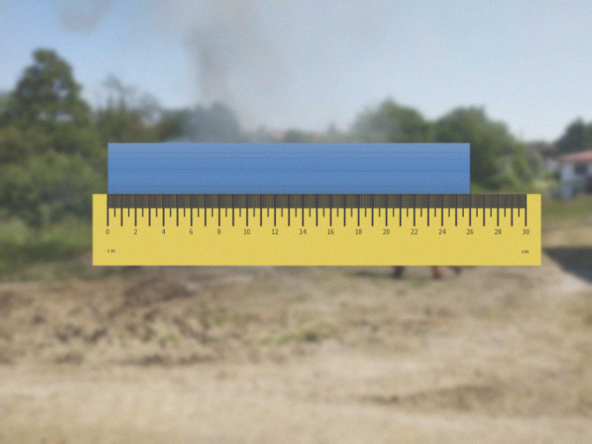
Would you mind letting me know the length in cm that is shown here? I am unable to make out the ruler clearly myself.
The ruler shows 26 cm
